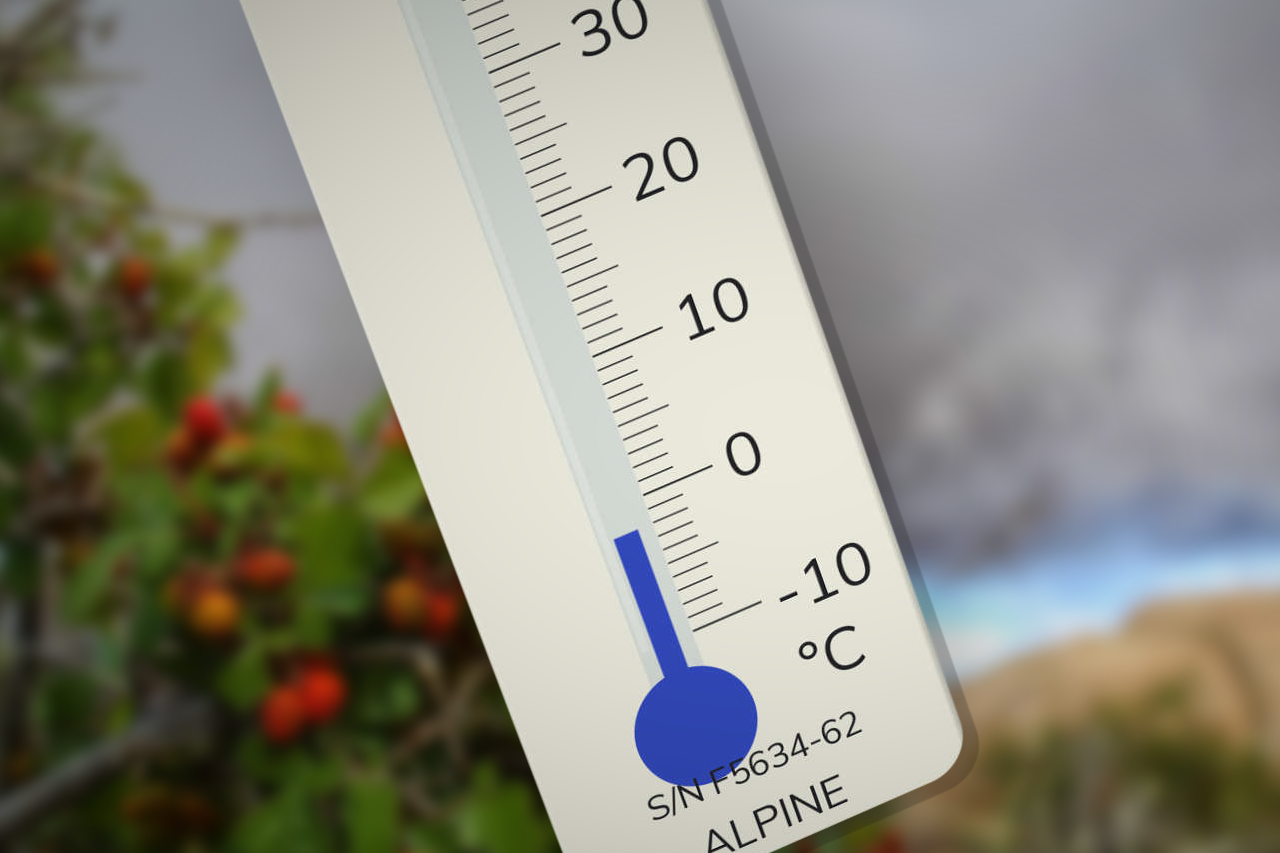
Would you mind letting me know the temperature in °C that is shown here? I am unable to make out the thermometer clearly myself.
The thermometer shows -2 °C
